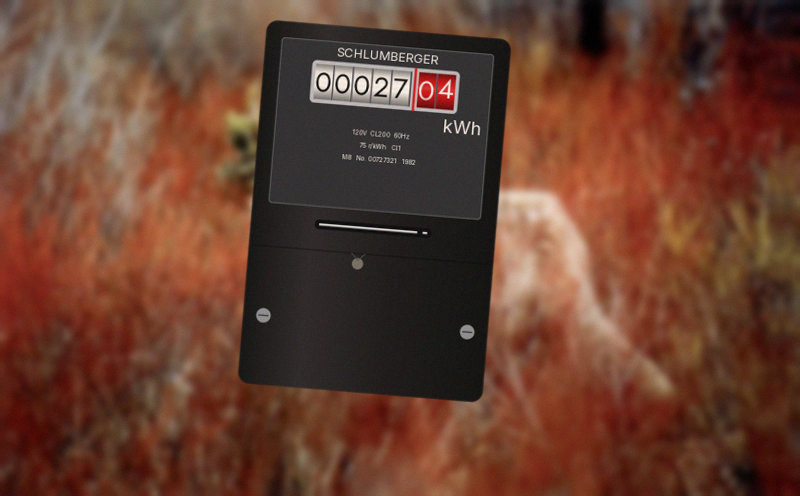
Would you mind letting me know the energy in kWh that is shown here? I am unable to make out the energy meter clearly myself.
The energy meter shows 27.04 kWh
